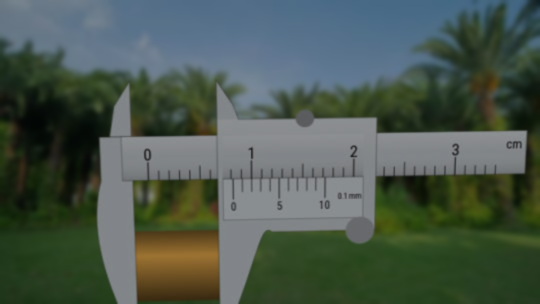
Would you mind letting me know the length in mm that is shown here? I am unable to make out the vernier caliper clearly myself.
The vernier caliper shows 8.2 mm
